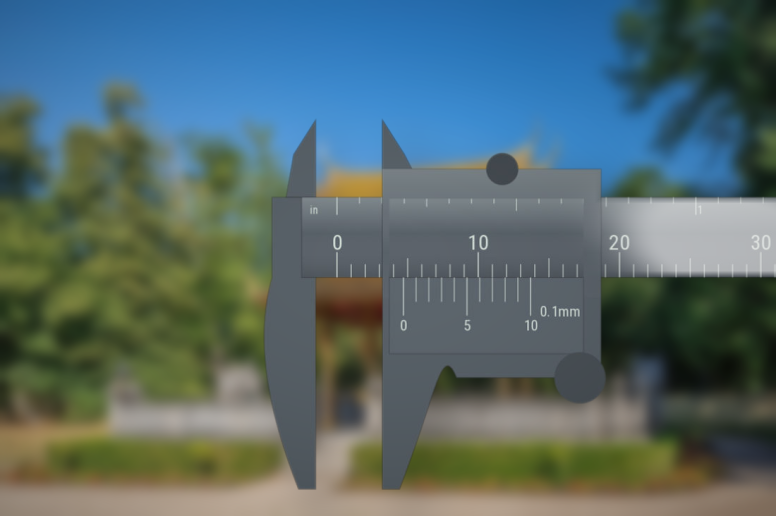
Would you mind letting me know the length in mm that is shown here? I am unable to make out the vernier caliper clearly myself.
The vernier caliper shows 4.7 mm
